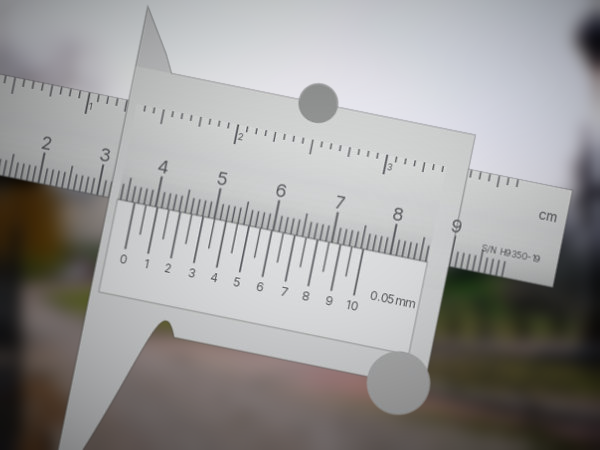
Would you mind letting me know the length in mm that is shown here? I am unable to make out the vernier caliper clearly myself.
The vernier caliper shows 36.4 mm
